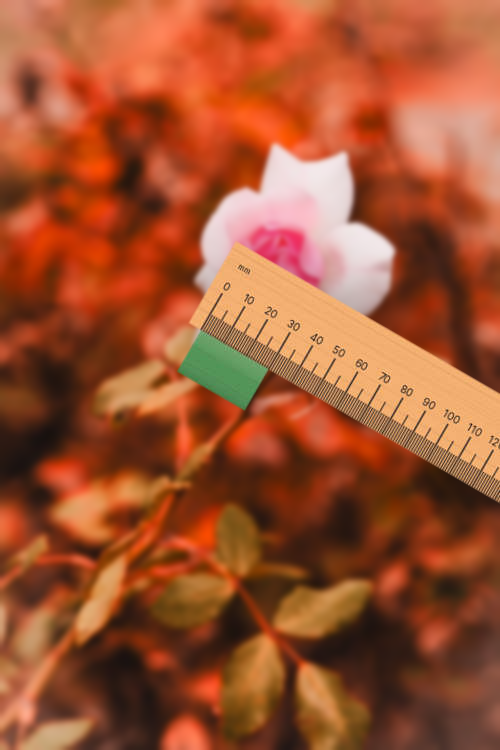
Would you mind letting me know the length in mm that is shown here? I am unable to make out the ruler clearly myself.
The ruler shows 30 mm
